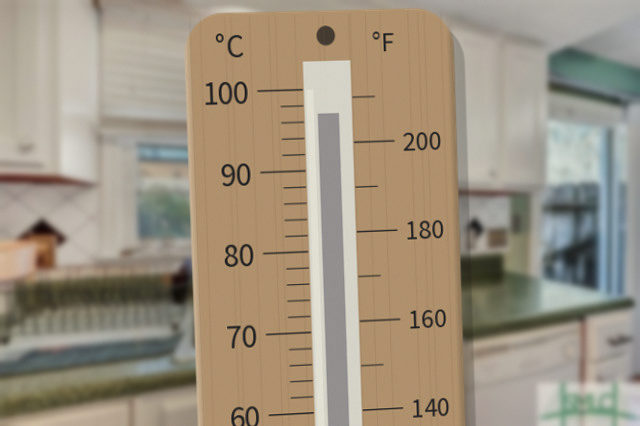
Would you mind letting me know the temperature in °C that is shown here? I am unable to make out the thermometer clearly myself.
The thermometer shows 97 °C
